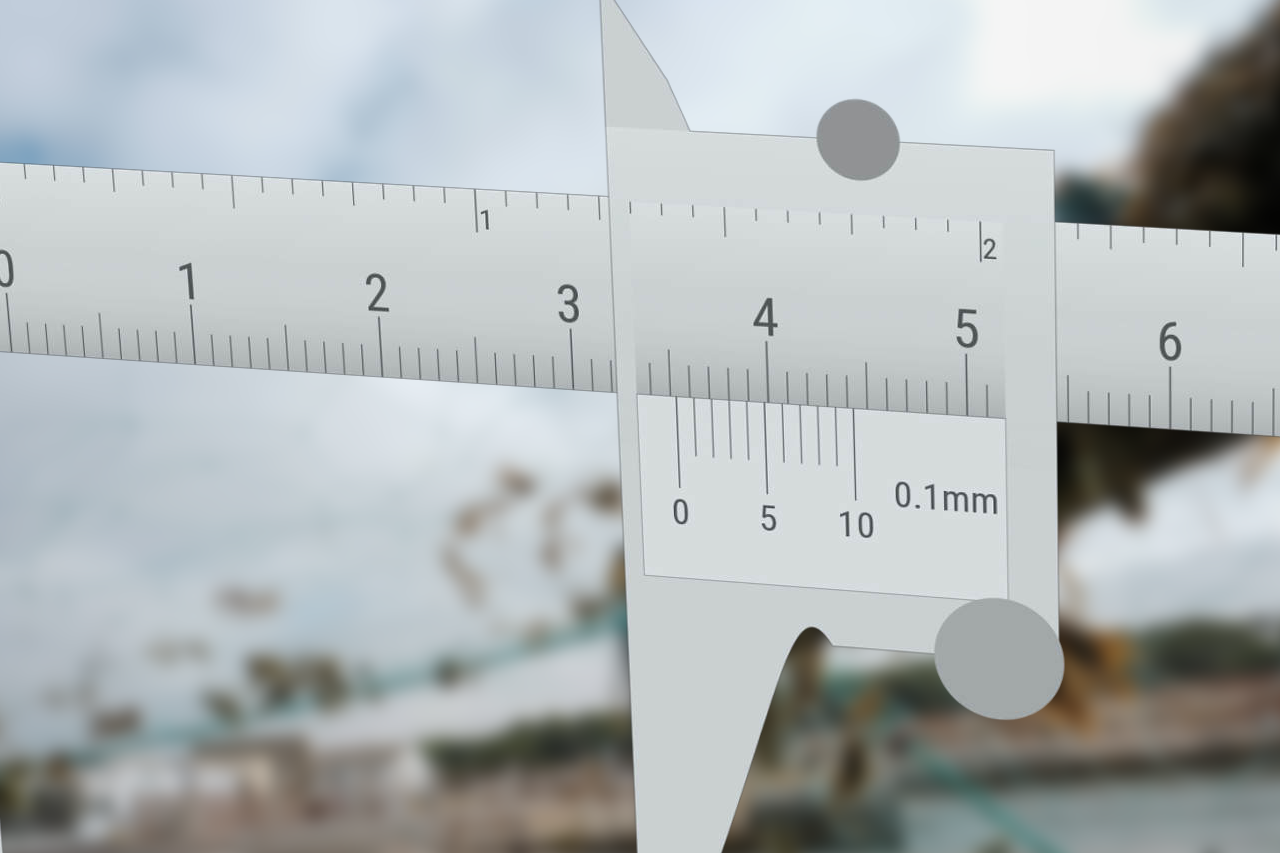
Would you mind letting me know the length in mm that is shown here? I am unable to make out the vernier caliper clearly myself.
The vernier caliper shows 35.3 mm
